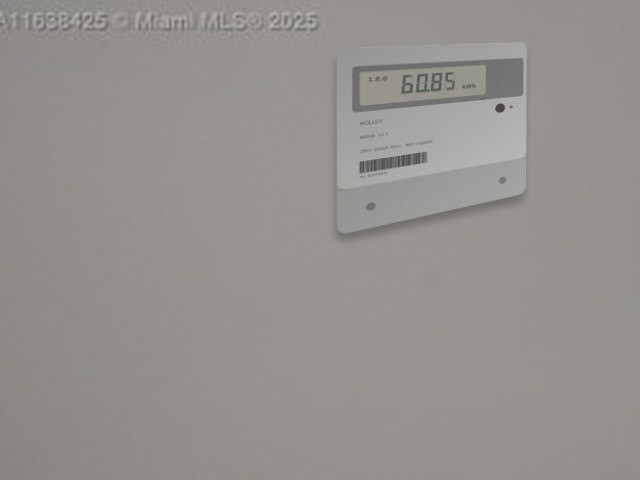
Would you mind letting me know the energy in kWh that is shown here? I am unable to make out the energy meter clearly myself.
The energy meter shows 60.85 kWh
